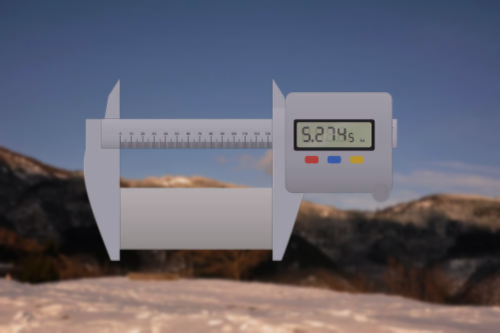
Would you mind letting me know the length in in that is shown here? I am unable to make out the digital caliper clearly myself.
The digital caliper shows 5.2745 in
